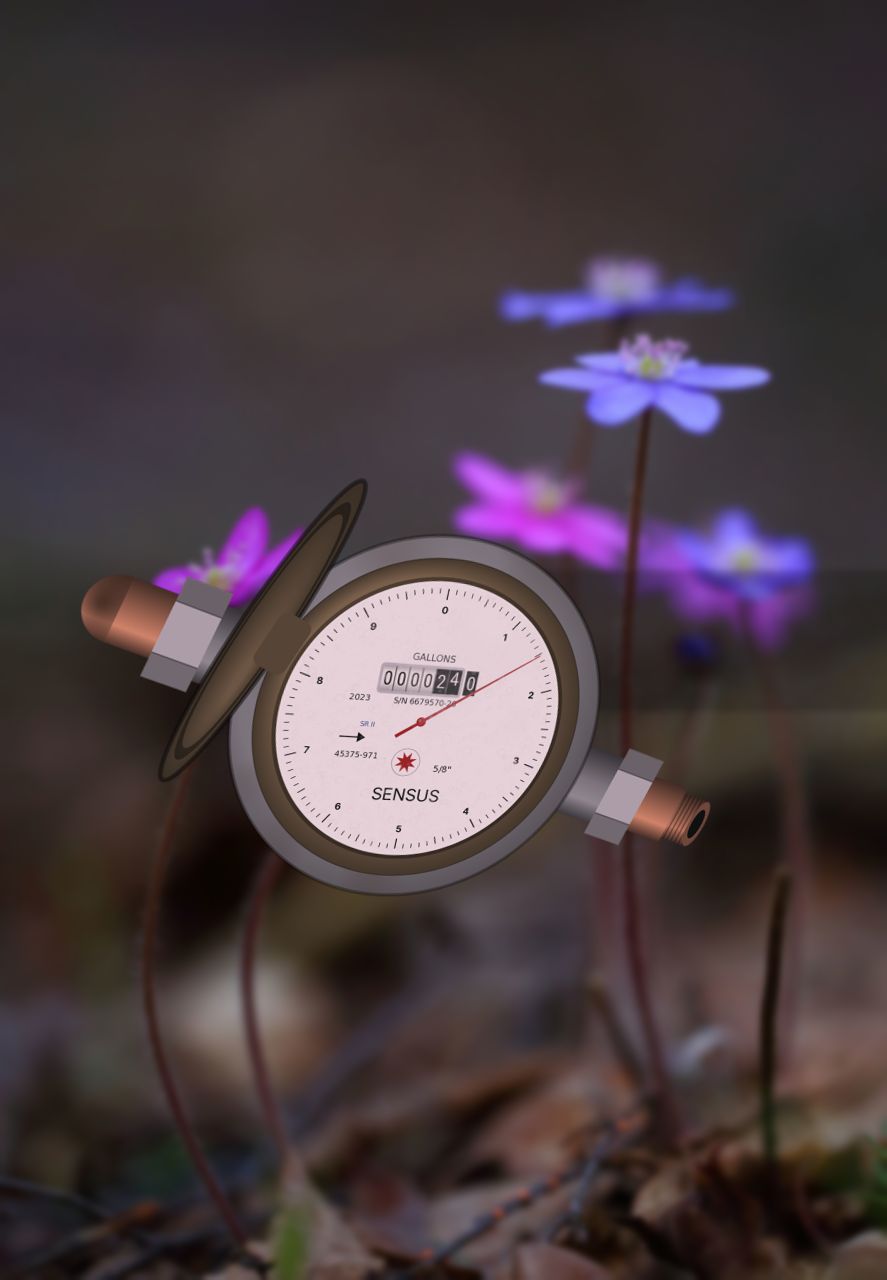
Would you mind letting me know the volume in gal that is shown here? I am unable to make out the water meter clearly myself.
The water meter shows 241.5 gal
